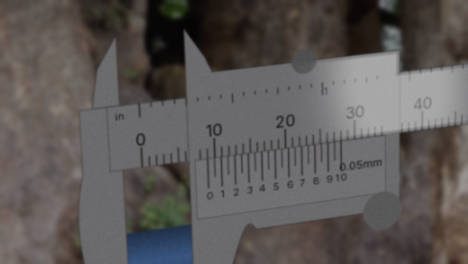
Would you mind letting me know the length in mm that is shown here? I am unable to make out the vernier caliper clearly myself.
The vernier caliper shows 9.0 mm
